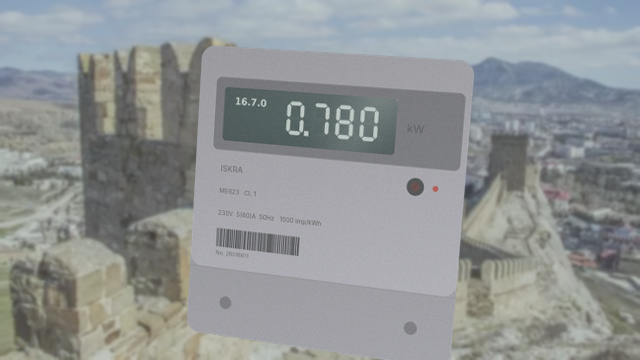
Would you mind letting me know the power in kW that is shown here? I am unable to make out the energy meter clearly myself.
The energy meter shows 0.780 kW
